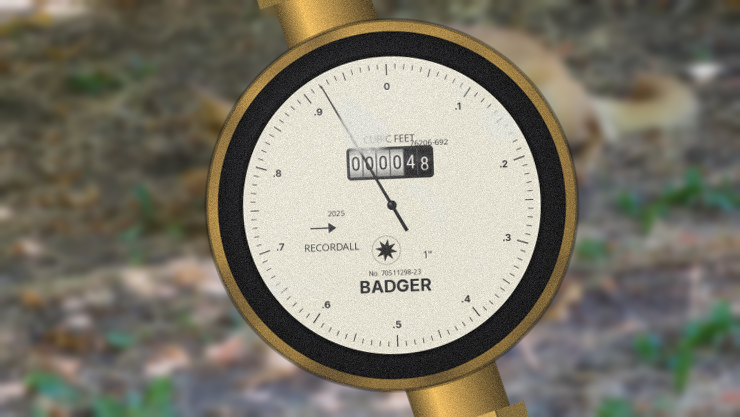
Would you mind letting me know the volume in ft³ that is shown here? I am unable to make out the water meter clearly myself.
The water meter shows 47.92 ft³
